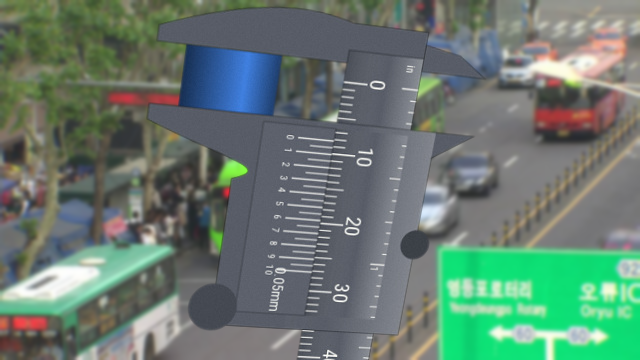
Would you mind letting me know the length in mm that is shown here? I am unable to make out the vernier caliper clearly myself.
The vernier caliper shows 8.2 mm
